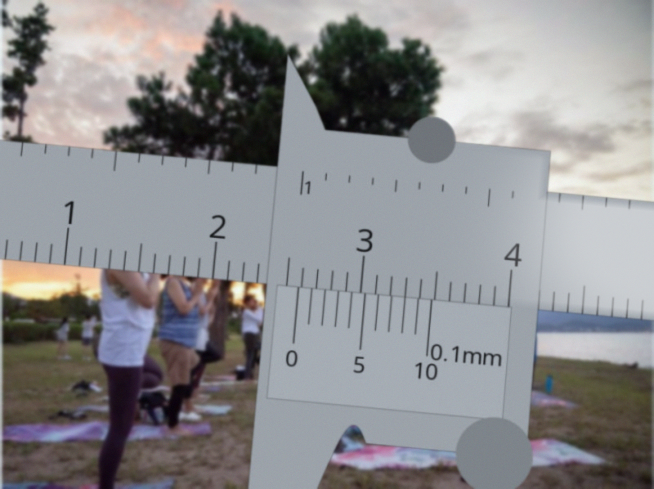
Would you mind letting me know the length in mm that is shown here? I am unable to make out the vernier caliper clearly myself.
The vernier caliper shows 25.8 mm
